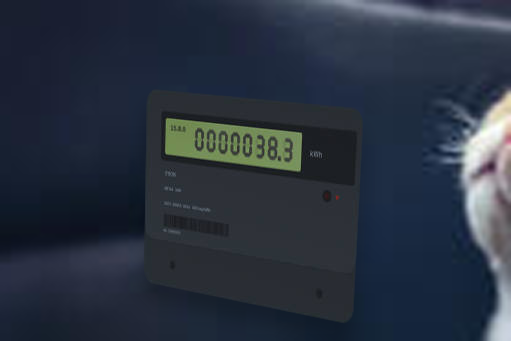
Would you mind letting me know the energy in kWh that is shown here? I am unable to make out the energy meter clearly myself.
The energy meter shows 38.3 kWh
